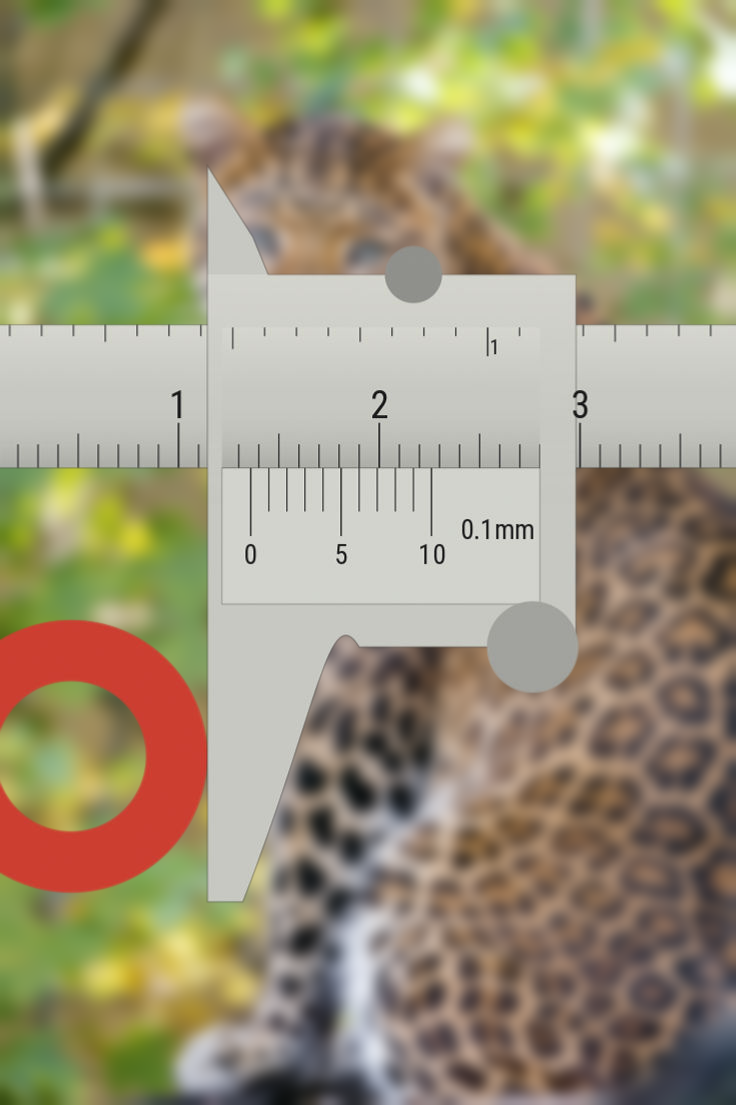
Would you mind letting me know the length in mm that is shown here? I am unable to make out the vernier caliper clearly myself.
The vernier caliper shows 13.6 mm
